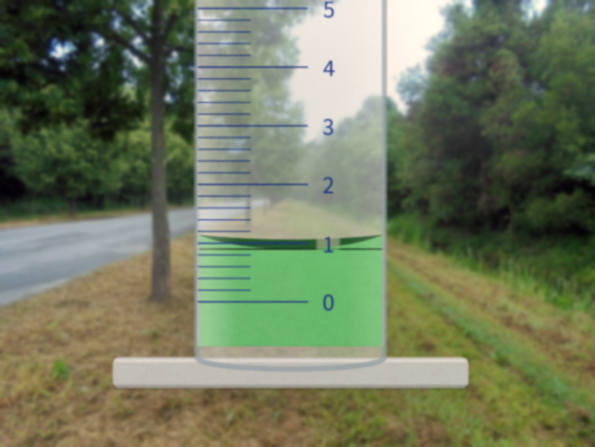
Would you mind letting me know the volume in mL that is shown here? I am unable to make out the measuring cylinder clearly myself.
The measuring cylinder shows 0.9 mL
